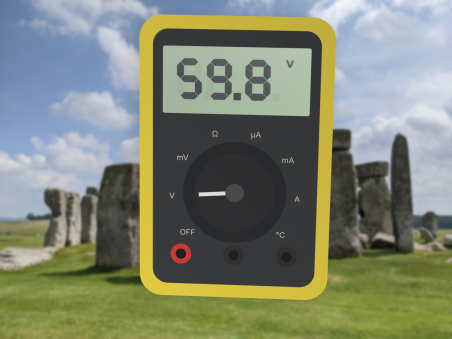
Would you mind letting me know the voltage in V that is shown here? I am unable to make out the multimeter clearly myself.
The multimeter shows 59.8 V
